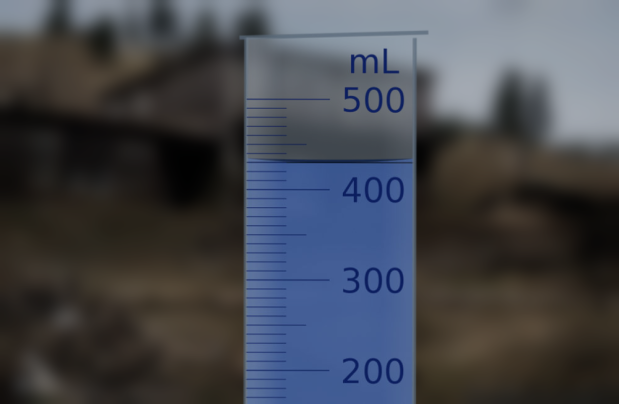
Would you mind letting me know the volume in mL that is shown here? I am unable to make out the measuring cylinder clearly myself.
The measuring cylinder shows 430 mL
